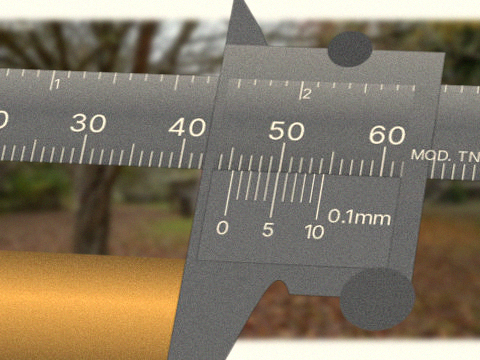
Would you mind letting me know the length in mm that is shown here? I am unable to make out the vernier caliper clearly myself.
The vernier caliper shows 45.4 mm
